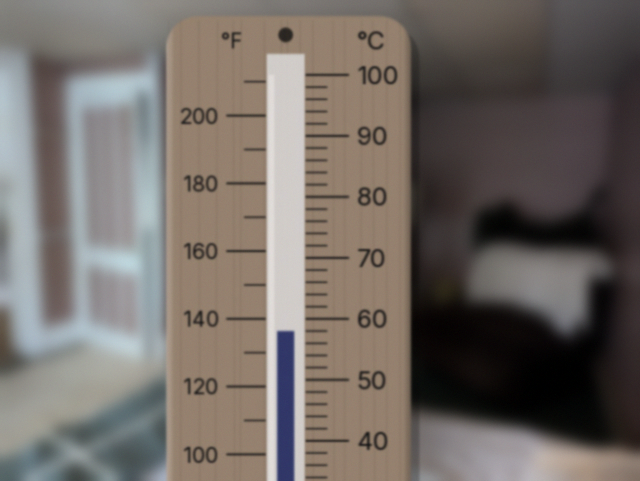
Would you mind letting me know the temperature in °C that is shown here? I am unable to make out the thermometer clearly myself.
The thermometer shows 58 °C
